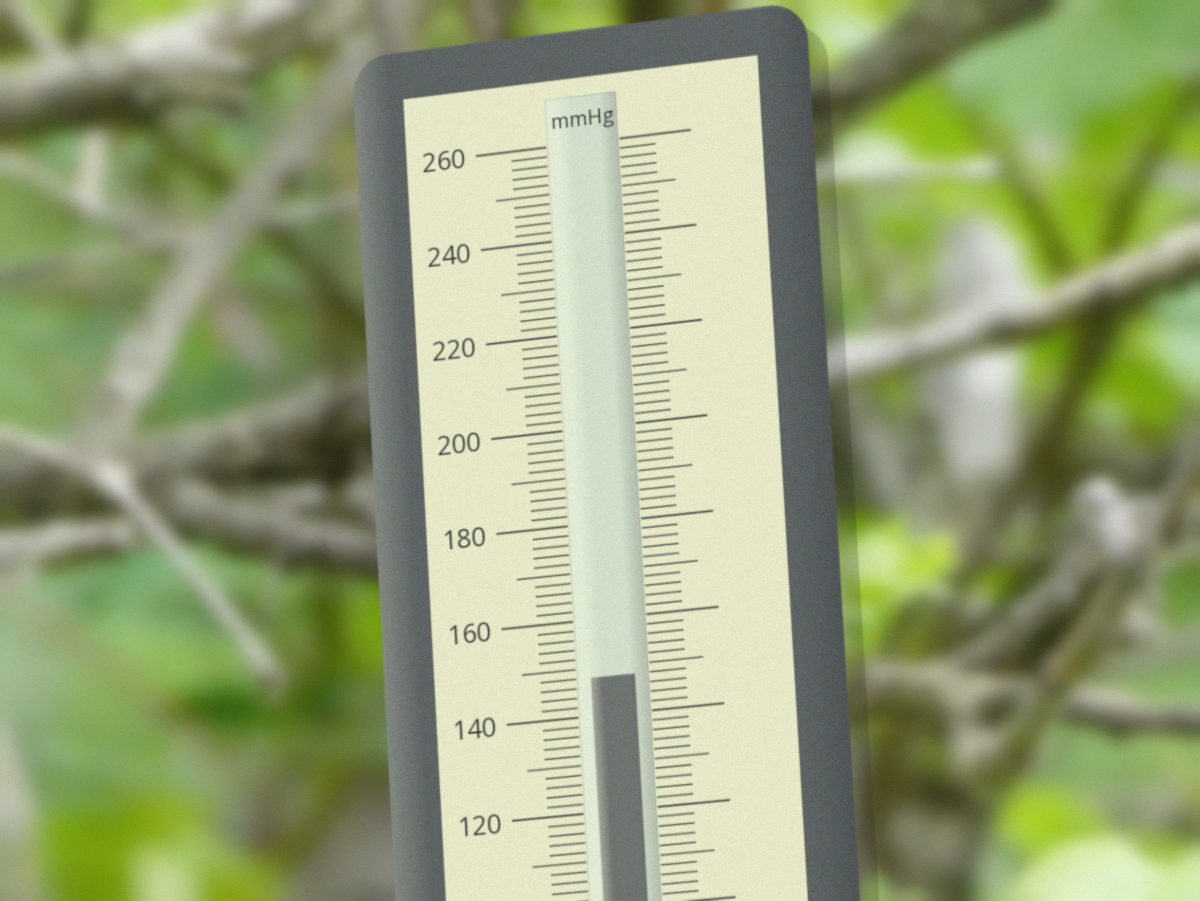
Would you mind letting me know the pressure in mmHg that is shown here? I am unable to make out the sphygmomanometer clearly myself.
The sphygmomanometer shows 148 mmHg
